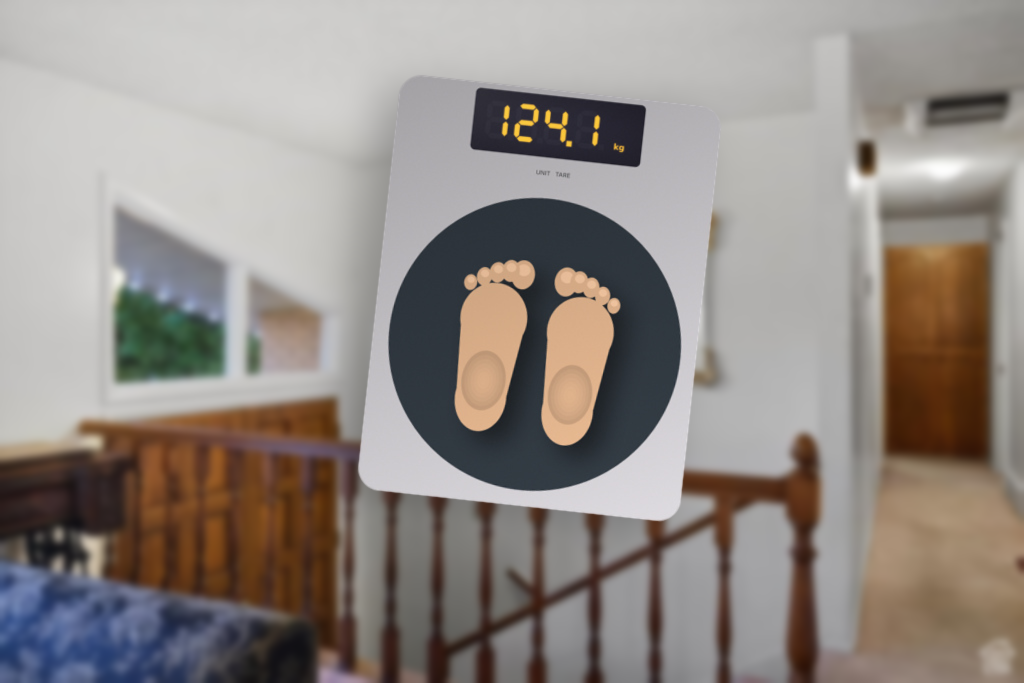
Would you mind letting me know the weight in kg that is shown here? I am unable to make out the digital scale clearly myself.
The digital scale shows 124.1 kg
